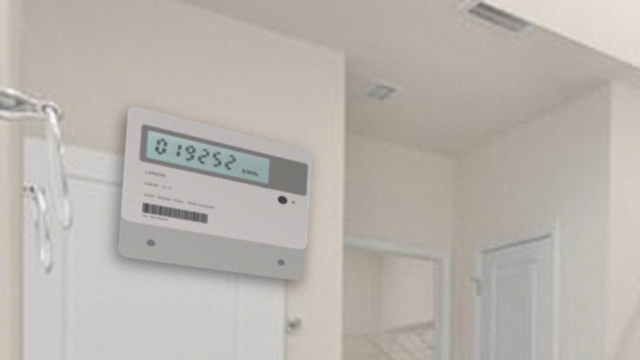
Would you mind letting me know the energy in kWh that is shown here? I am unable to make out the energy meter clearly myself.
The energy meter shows 19252 kWh
